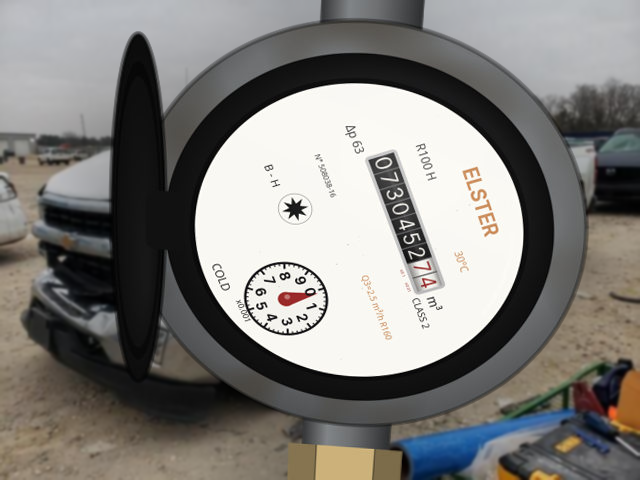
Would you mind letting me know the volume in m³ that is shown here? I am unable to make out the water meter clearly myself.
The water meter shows 730452.740 m³
